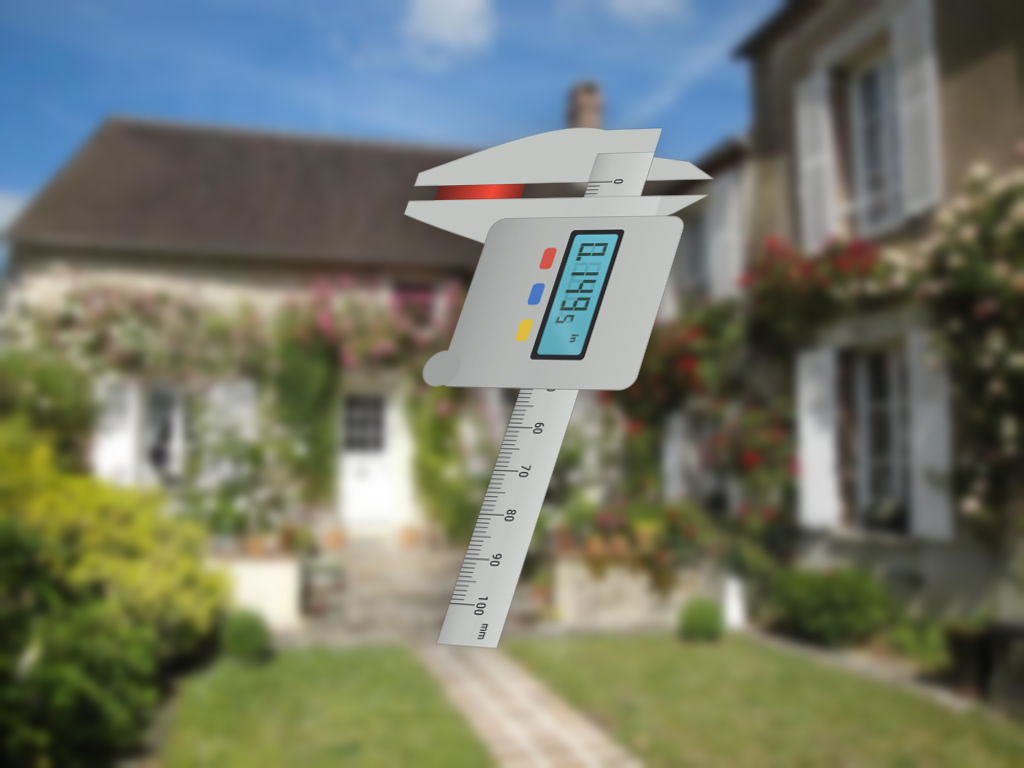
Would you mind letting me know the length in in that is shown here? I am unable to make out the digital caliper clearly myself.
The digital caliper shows 0.1495 in
